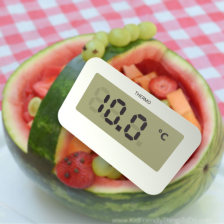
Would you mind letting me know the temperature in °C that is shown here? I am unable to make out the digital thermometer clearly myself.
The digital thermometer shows 10.0 °C
